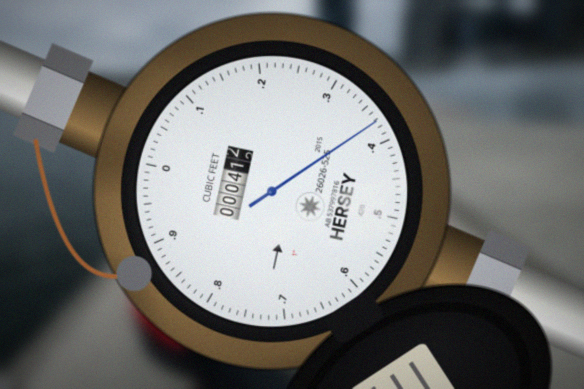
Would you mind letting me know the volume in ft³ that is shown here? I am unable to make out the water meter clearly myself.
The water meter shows 412.37 ft³
